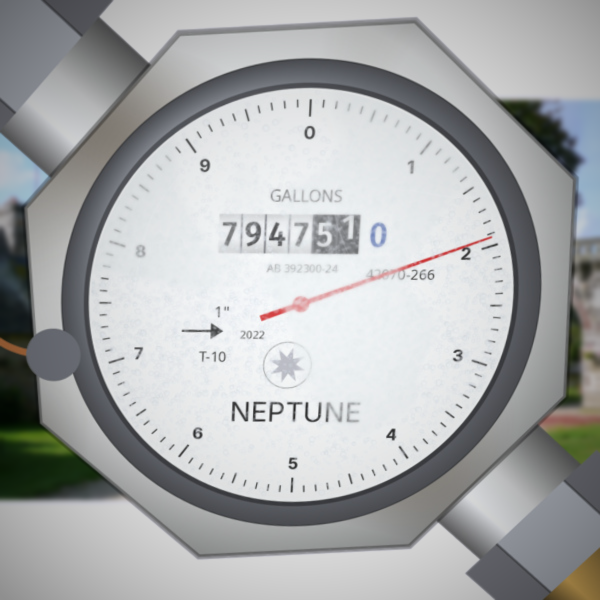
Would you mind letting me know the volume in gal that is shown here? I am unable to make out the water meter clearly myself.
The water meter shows 7947511.9 gal
